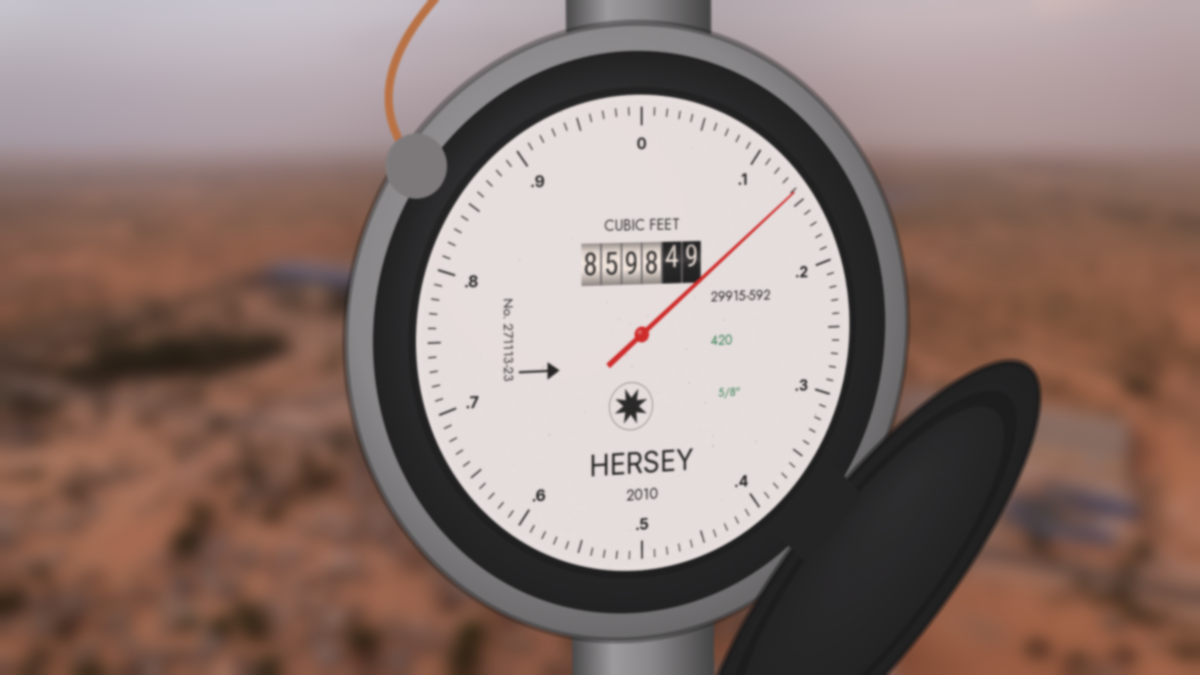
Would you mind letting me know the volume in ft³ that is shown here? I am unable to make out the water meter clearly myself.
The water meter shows 859849.14 ft³
